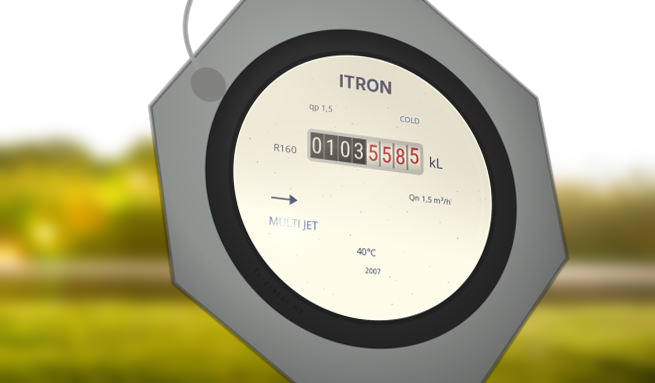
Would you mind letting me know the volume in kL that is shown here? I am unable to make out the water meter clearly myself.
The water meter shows 103.5585 kL
